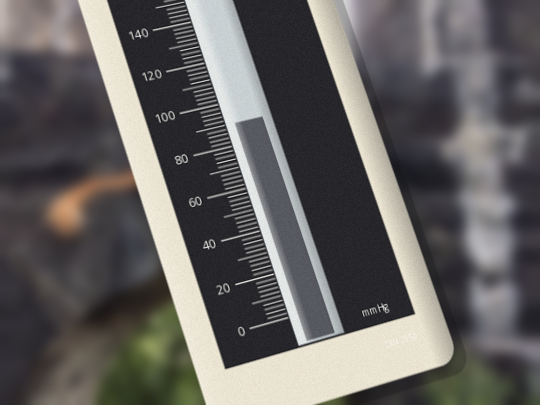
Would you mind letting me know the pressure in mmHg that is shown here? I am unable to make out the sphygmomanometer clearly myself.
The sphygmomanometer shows 90 mmHg
